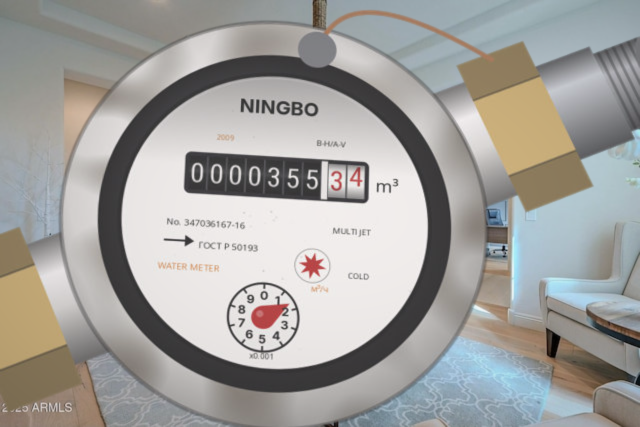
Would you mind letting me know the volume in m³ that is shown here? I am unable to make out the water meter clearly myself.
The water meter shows 355.341 m³
